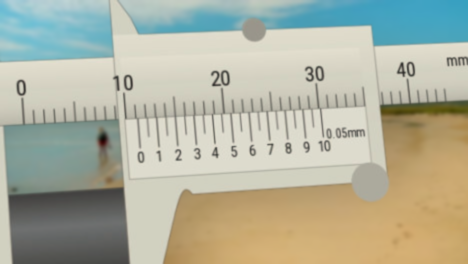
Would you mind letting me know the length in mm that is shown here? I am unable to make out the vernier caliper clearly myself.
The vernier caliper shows 11.2 mm
